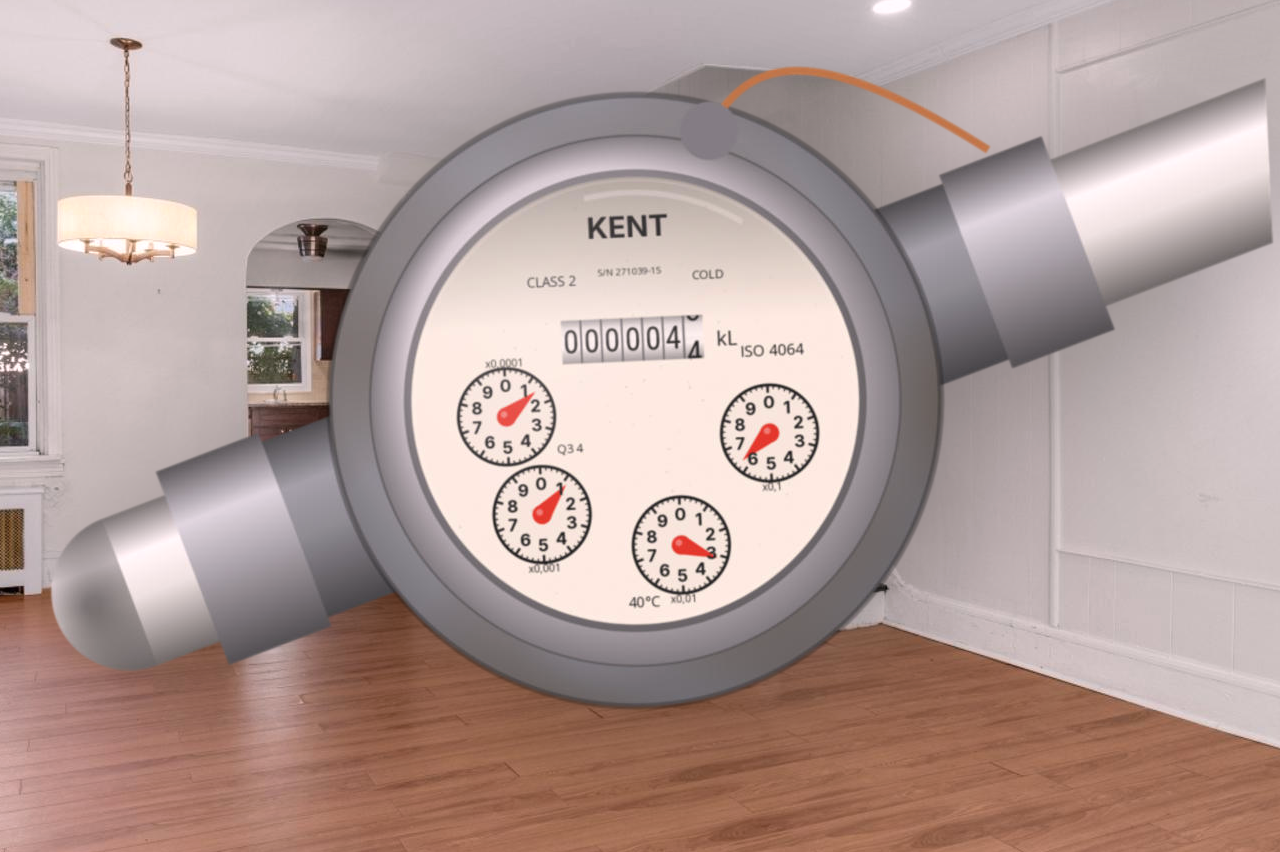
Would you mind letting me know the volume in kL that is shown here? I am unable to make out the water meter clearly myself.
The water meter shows 43.6311 kL
